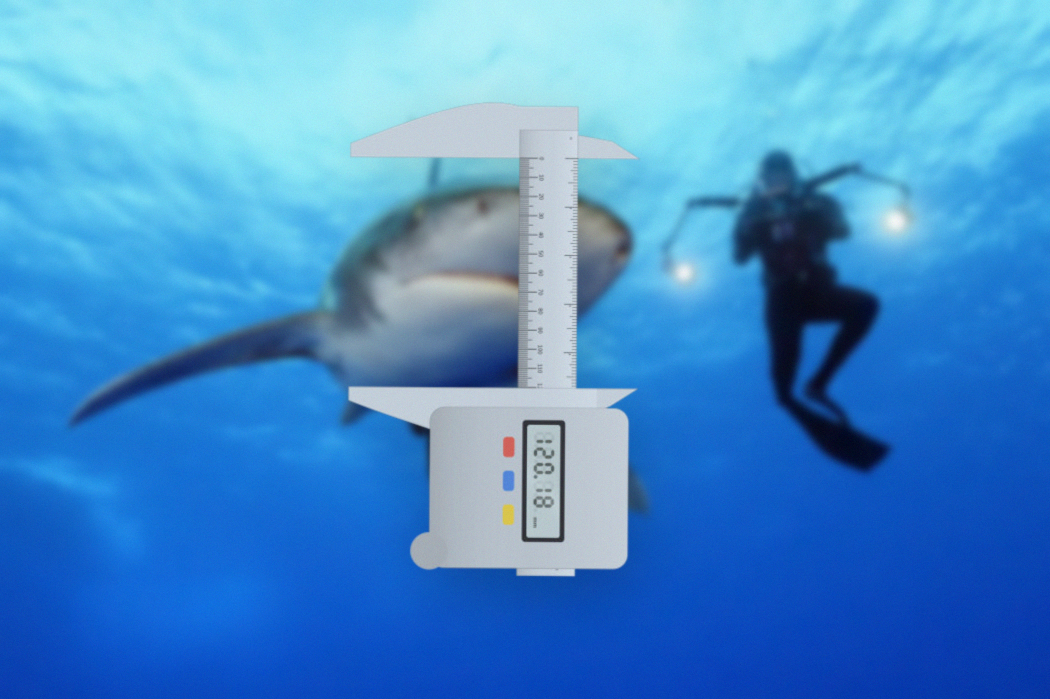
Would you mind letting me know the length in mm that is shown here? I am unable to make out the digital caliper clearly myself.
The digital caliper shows 120.18 mm
